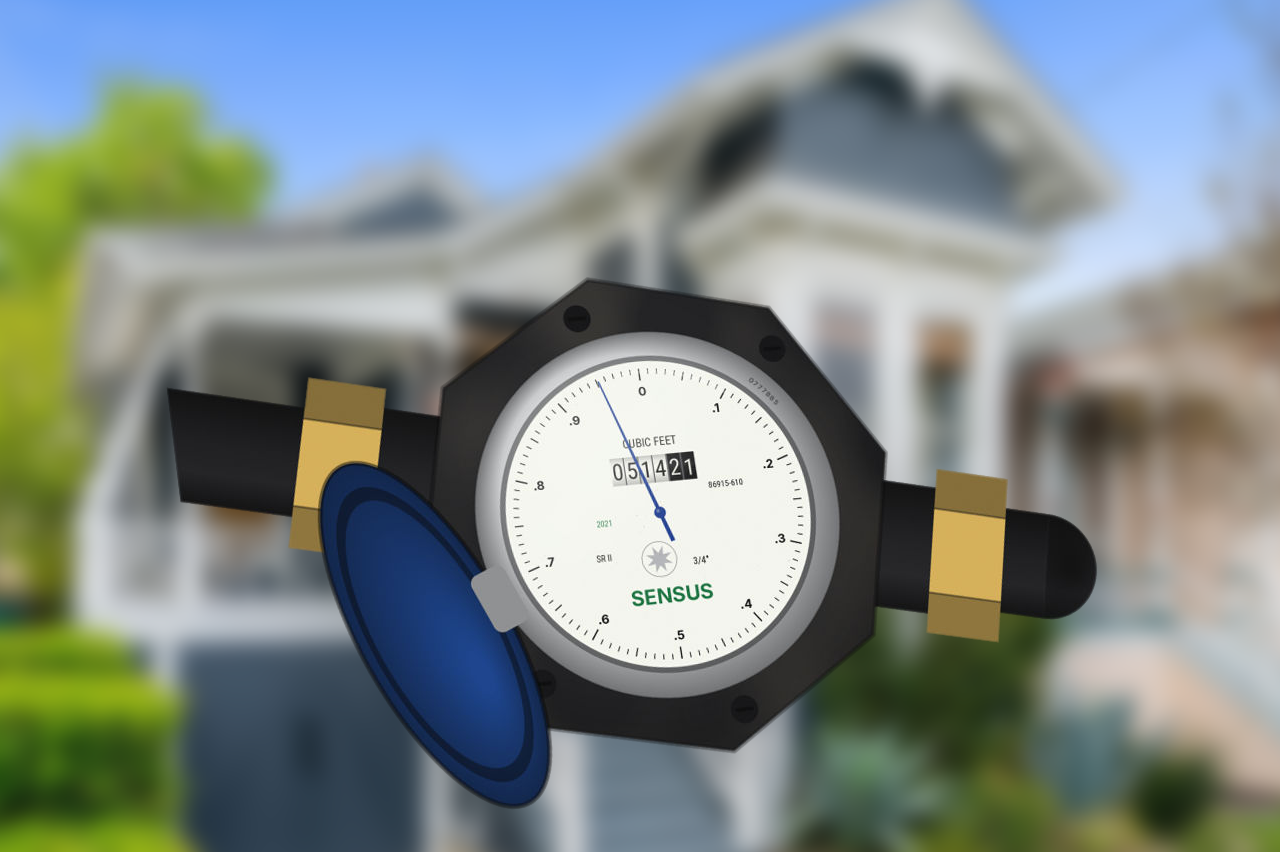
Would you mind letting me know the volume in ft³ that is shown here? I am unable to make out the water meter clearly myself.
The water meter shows 51420.95 ft³
